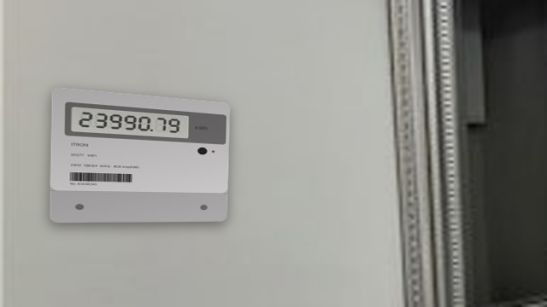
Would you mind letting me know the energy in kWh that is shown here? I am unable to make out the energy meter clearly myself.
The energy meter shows 23990.79 kWh
